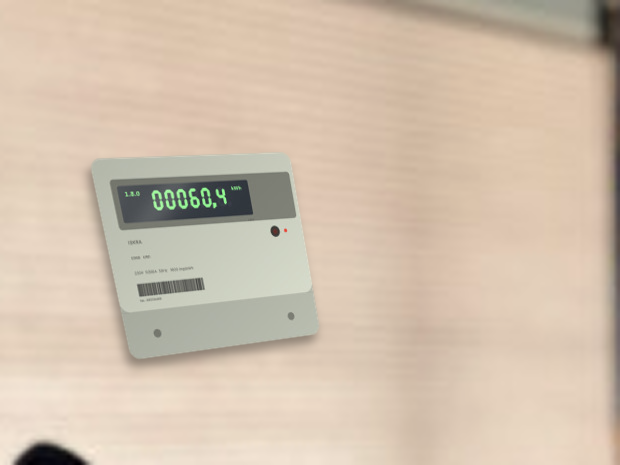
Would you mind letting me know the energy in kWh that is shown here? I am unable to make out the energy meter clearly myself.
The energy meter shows 60.4 kWh
